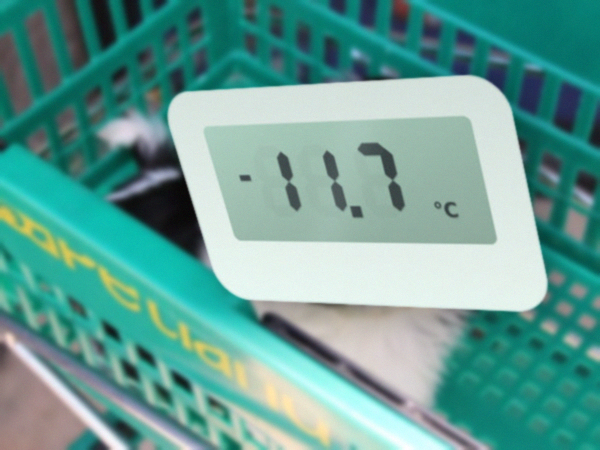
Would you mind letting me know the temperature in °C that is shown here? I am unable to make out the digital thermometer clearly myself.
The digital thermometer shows -11.7 °C
